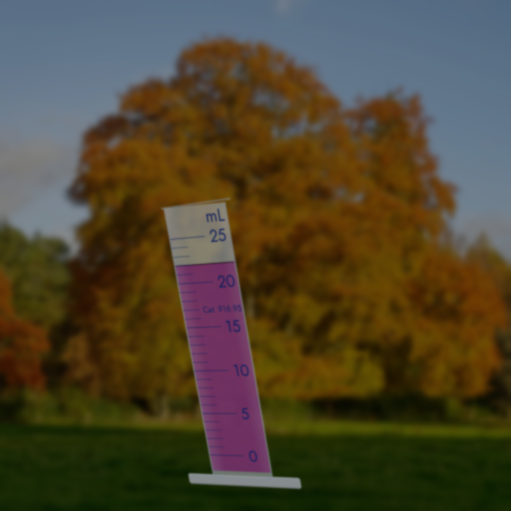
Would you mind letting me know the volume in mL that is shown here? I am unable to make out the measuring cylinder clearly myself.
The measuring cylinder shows 22 mL
